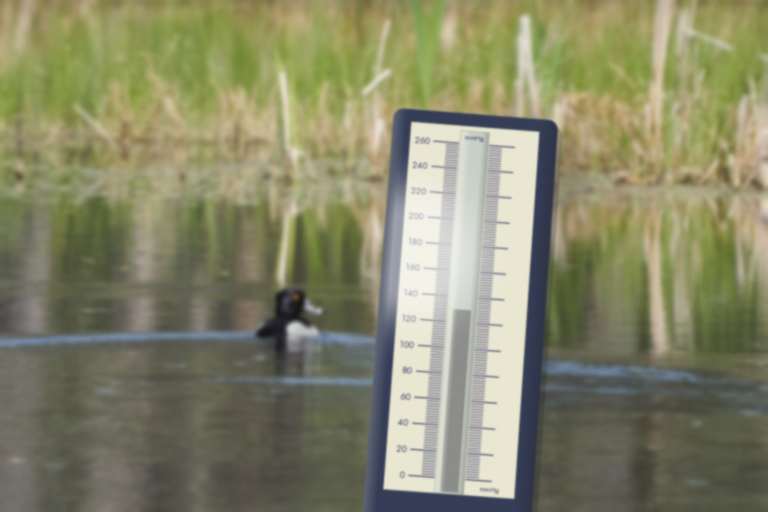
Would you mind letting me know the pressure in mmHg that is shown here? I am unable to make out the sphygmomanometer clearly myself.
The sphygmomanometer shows 130 mmHg
